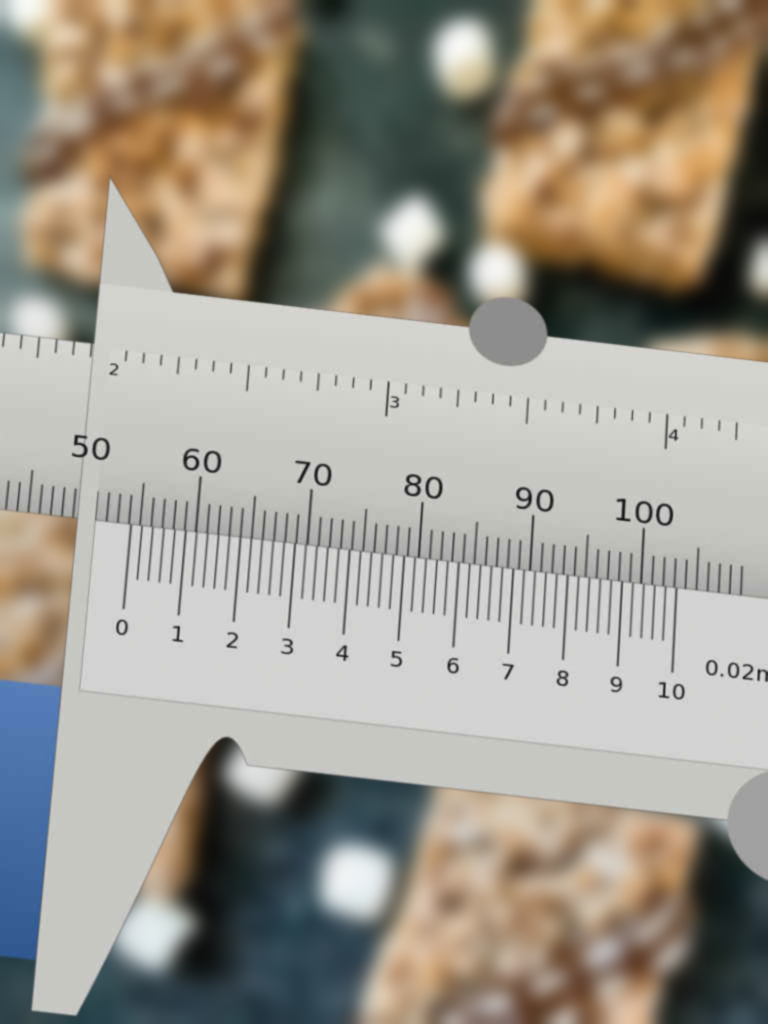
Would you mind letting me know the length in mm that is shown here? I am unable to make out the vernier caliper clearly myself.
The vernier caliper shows 54.2 mm
